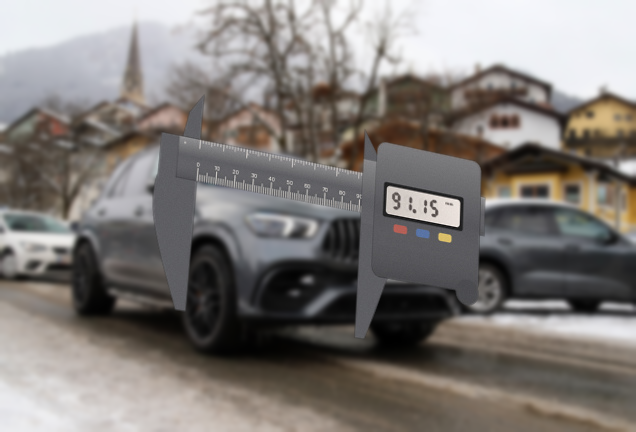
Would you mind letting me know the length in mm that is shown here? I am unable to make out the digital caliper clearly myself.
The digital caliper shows 91.15 mm
